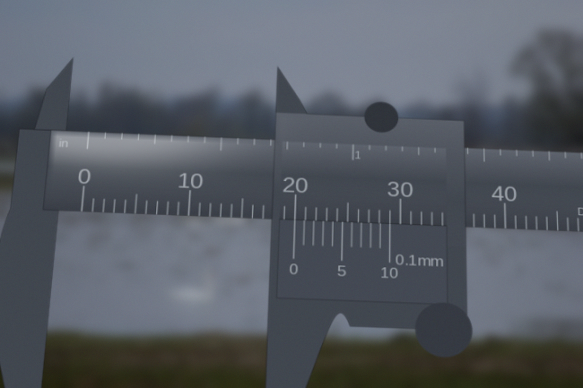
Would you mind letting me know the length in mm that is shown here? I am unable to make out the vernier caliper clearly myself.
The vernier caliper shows 20.0 mm
